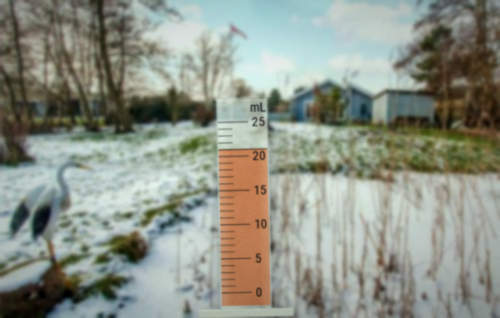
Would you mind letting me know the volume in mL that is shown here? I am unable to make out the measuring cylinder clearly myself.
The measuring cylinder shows 21 mL
